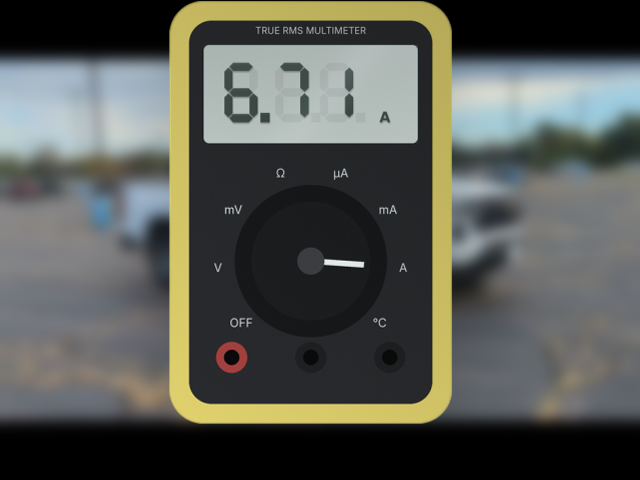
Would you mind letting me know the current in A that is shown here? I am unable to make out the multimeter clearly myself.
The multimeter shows 6.71 A
